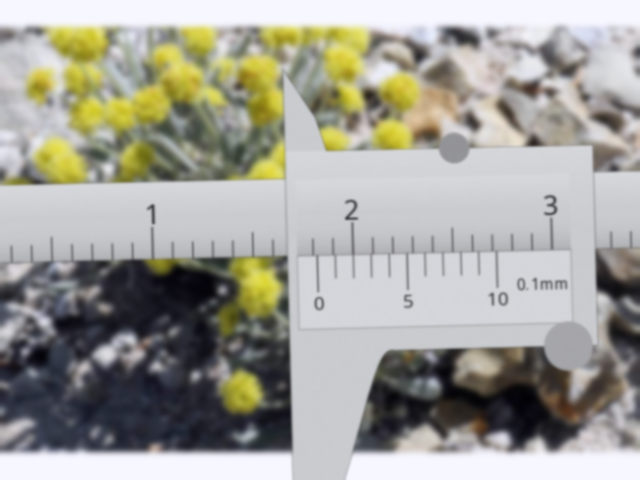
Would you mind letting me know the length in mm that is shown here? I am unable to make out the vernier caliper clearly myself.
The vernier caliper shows 18.2 mm
